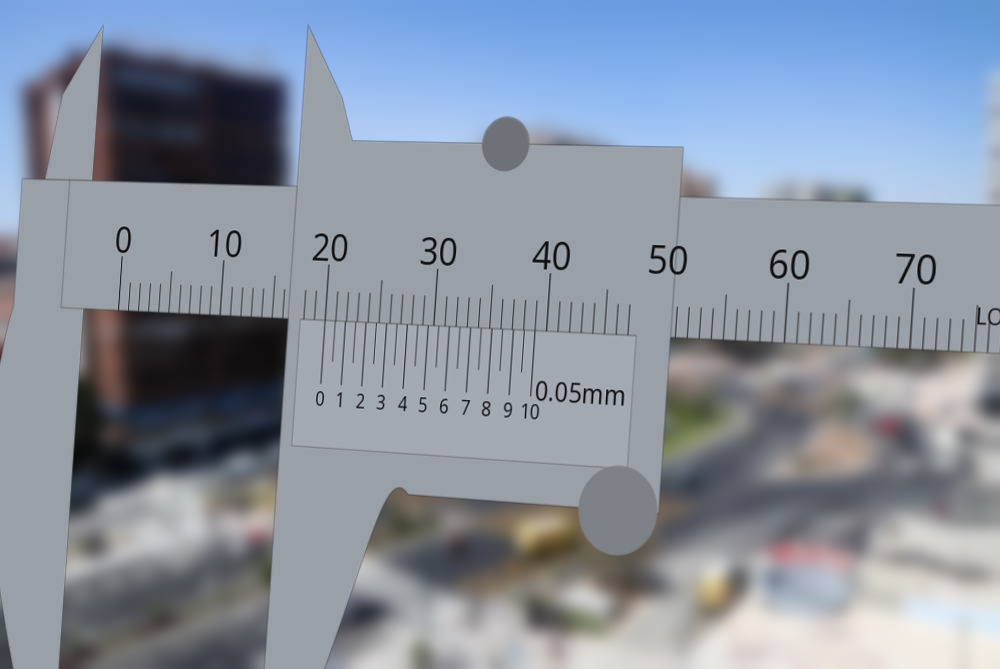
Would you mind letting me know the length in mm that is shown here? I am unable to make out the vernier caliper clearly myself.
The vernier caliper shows 20.0 mm
